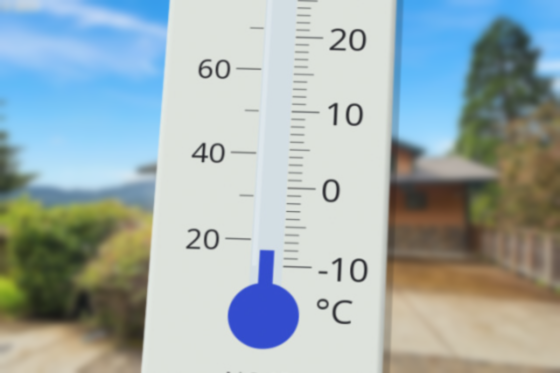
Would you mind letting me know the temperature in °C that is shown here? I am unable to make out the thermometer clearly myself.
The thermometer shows -8 °C
